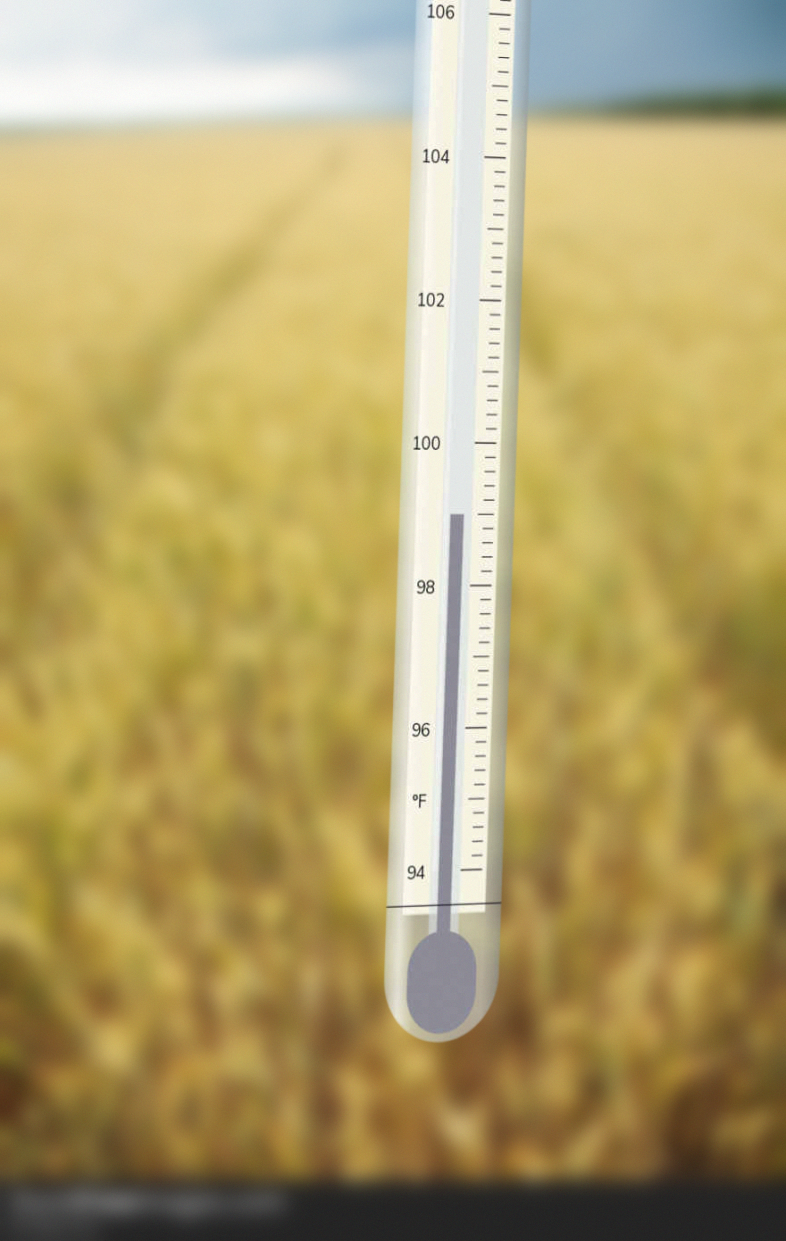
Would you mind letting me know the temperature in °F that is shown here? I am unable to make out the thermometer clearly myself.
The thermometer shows 99 °F
